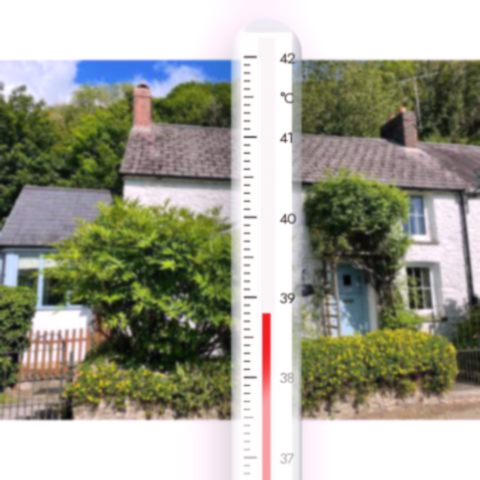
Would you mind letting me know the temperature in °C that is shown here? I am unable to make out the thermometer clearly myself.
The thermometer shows 38.8 °C
